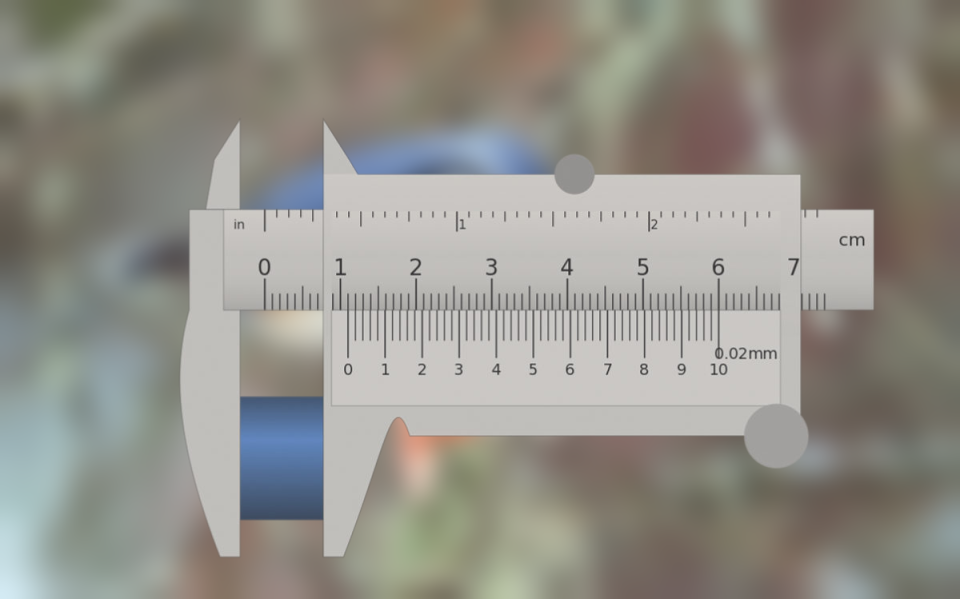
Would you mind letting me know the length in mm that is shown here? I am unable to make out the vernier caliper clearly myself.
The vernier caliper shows 11.0 mm
